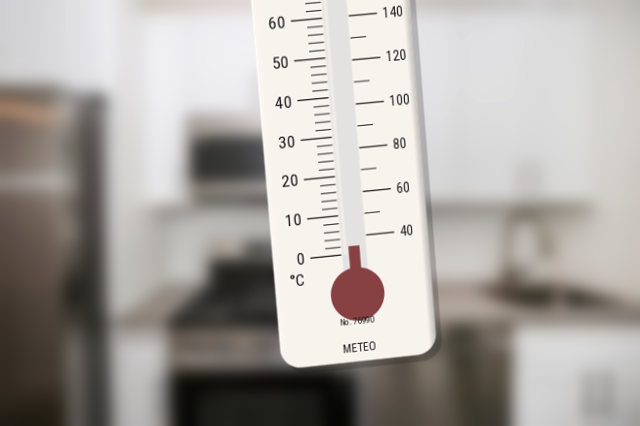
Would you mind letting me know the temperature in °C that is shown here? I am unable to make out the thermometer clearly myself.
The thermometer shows 2 °C
